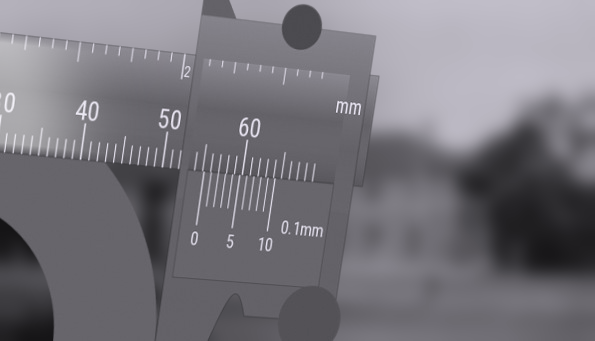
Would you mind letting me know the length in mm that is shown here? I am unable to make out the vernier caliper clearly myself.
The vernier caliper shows 55.2 mm
